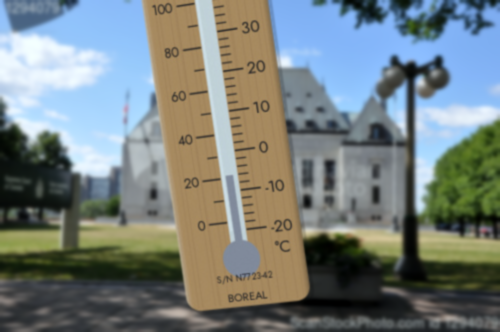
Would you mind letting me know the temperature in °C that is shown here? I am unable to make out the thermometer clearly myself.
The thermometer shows -6 °C
